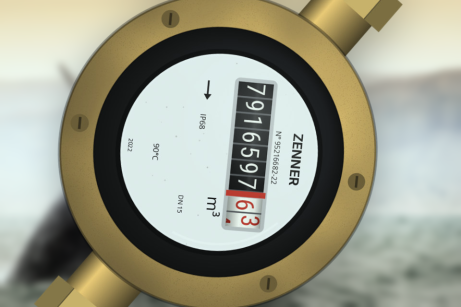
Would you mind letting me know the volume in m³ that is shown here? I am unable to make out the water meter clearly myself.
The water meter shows 7916597.63 m³
